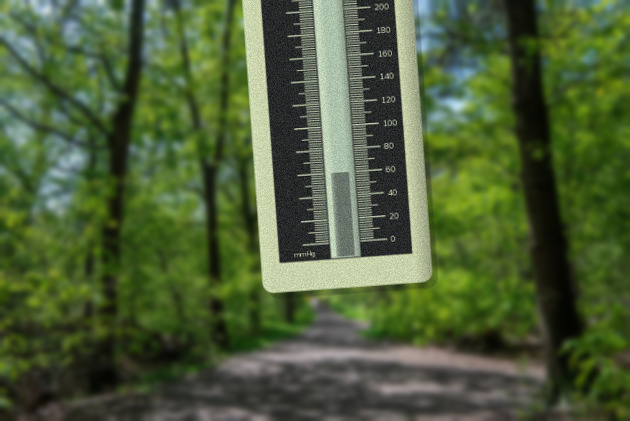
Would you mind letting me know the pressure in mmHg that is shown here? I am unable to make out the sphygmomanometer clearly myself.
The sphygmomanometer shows 60 mmHg
